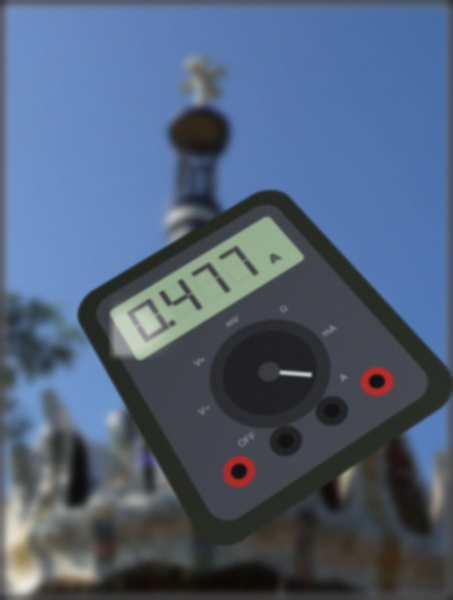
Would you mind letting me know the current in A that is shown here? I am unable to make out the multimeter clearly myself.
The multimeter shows 0.477 A
